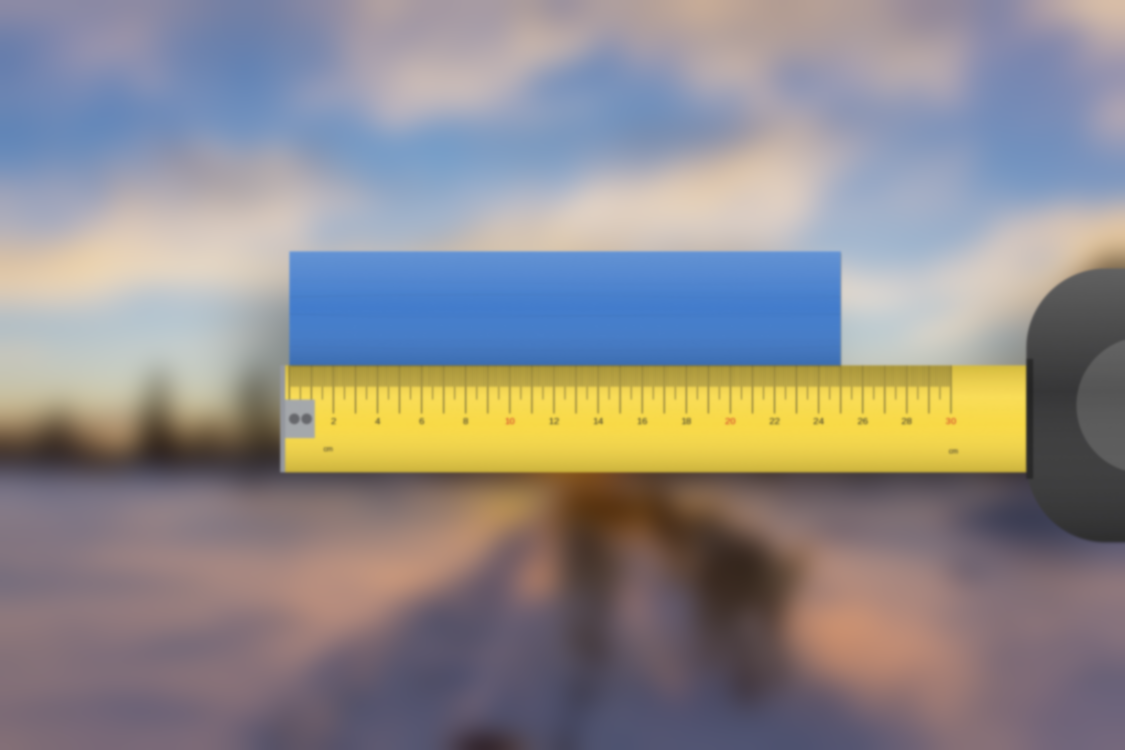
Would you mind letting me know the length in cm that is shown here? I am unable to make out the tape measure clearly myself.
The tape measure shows 25 cm
